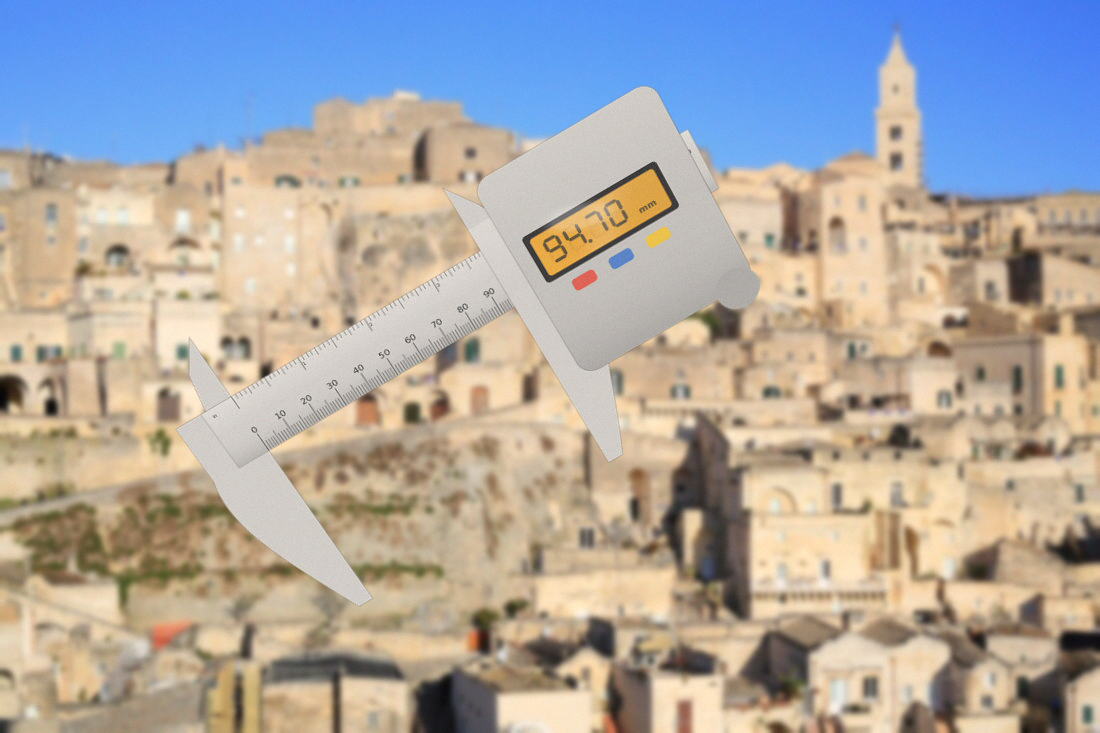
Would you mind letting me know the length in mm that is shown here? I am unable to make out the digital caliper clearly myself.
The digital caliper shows 94.70 mm
